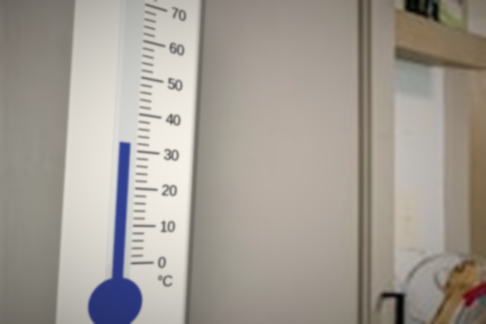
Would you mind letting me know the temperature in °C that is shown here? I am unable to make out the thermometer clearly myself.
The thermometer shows 32 °C
